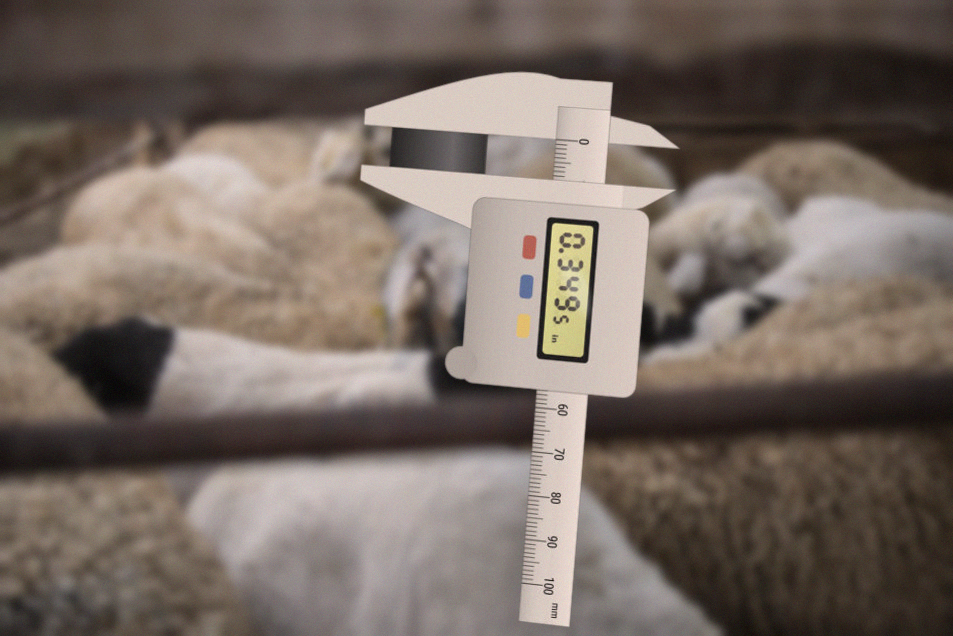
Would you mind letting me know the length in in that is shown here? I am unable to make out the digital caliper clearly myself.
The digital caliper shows 0.3495 in
